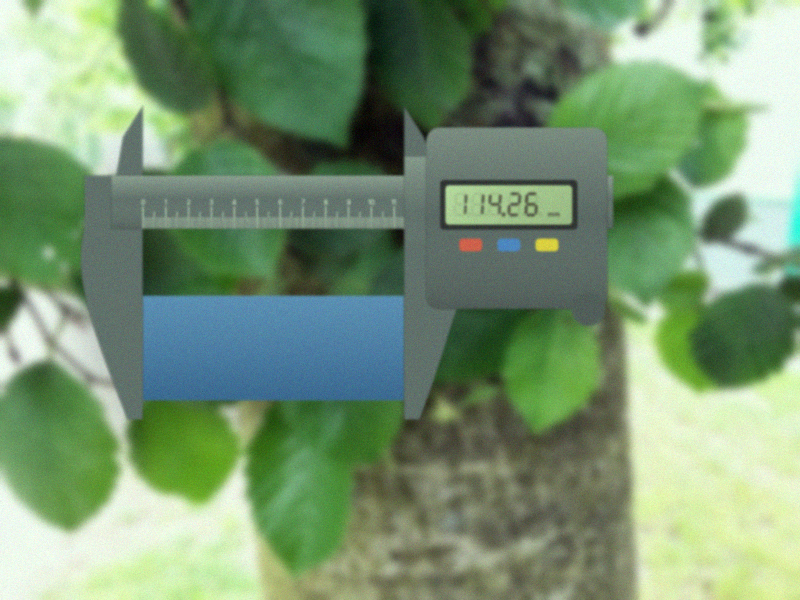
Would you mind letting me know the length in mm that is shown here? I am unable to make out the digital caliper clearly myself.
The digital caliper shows 114.26 mm
